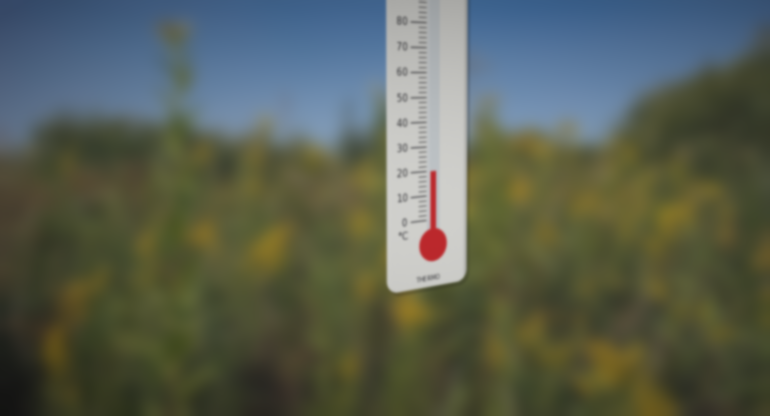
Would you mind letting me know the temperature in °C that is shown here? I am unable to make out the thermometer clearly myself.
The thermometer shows 20 °C
